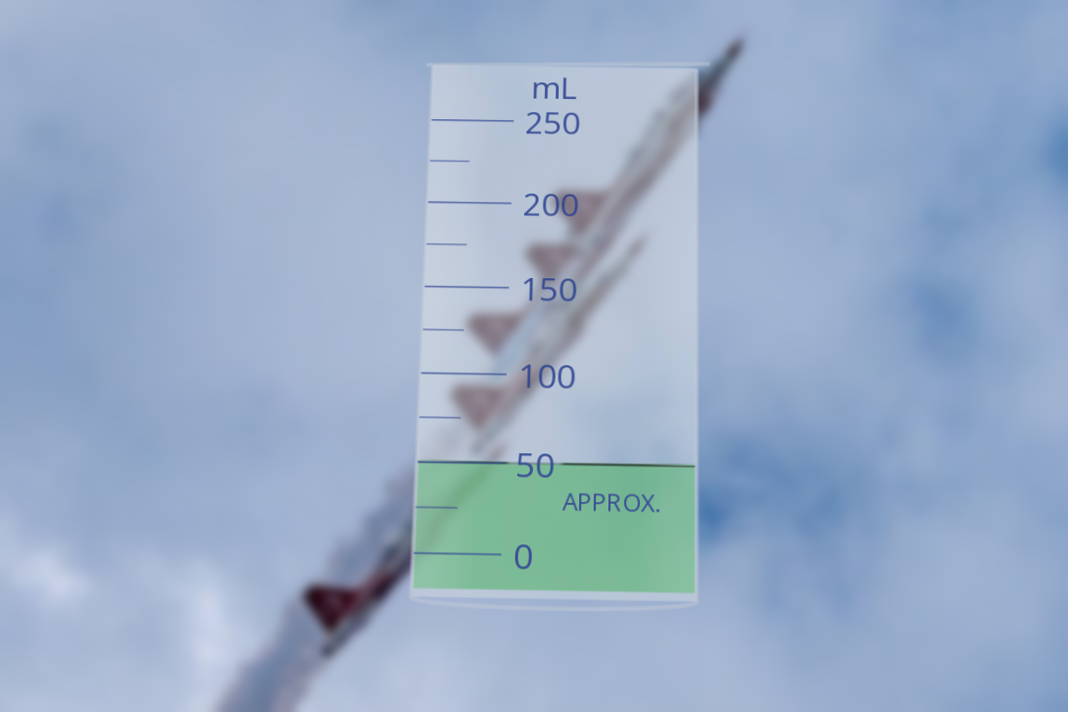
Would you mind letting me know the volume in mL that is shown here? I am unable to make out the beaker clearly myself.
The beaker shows 50 mL
